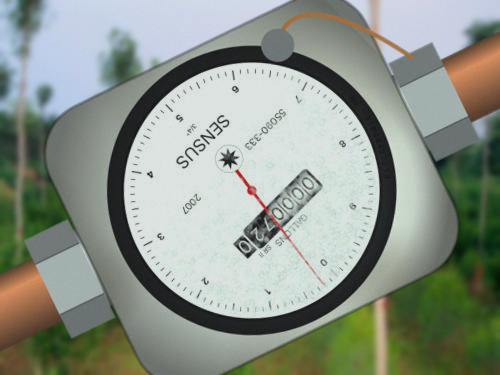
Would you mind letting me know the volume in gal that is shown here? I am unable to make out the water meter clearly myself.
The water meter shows 720.2 gal
